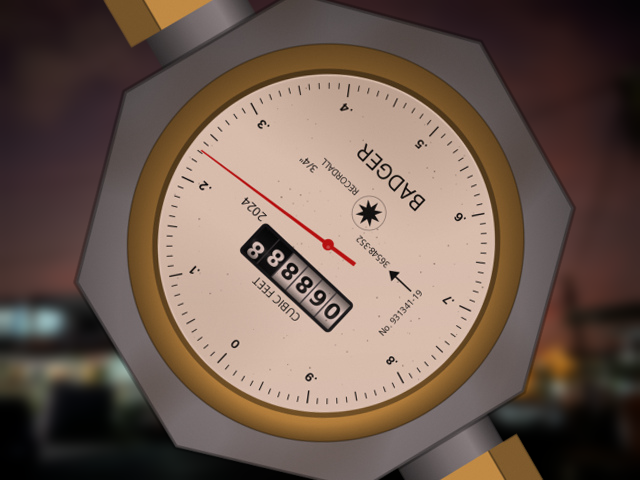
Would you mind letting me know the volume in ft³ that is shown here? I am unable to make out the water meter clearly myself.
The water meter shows 68888.23 ft³
